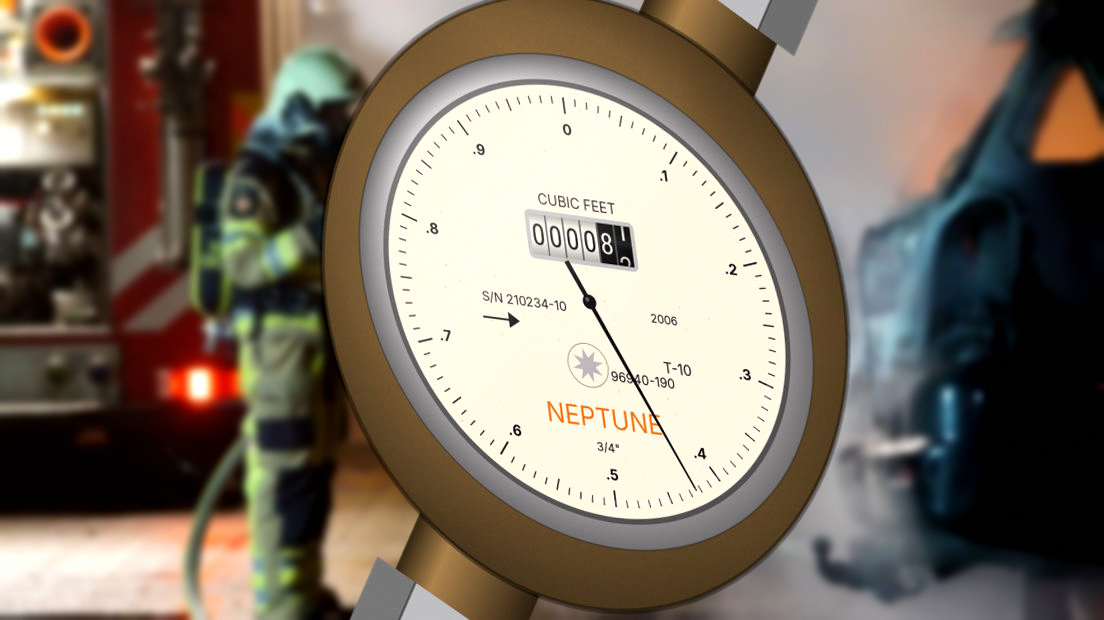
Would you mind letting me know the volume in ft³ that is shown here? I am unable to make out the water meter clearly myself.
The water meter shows 81.42 ft³
